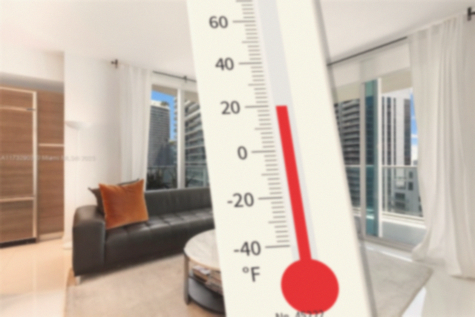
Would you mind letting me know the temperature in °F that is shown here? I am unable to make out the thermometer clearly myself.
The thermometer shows 20 °F
